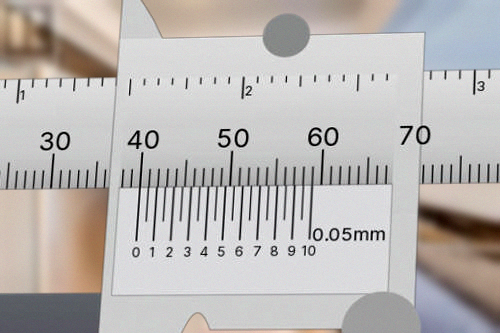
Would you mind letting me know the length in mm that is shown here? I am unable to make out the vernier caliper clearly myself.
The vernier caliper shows 40.0 mm
